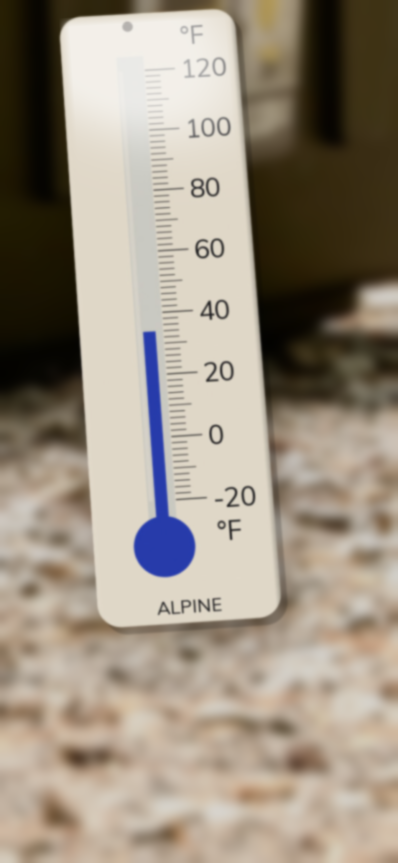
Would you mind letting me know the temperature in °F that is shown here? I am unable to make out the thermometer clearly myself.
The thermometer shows 34 °F
